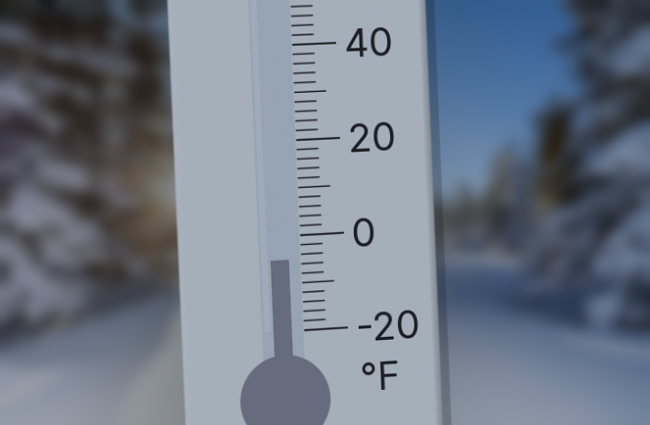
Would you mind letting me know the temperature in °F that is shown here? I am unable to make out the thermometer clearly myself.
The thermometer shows -5 °F
